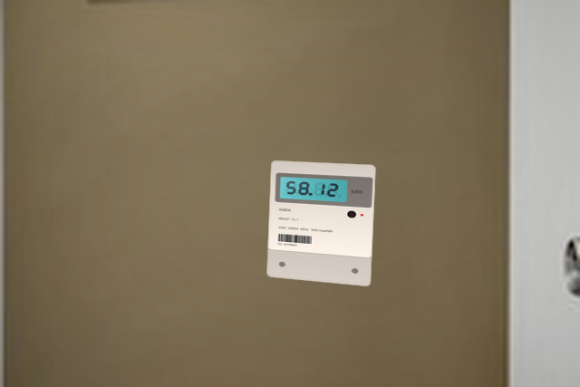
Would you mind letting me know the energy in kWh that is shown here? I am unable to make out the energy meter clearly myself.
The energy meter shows 58.12 kWh
